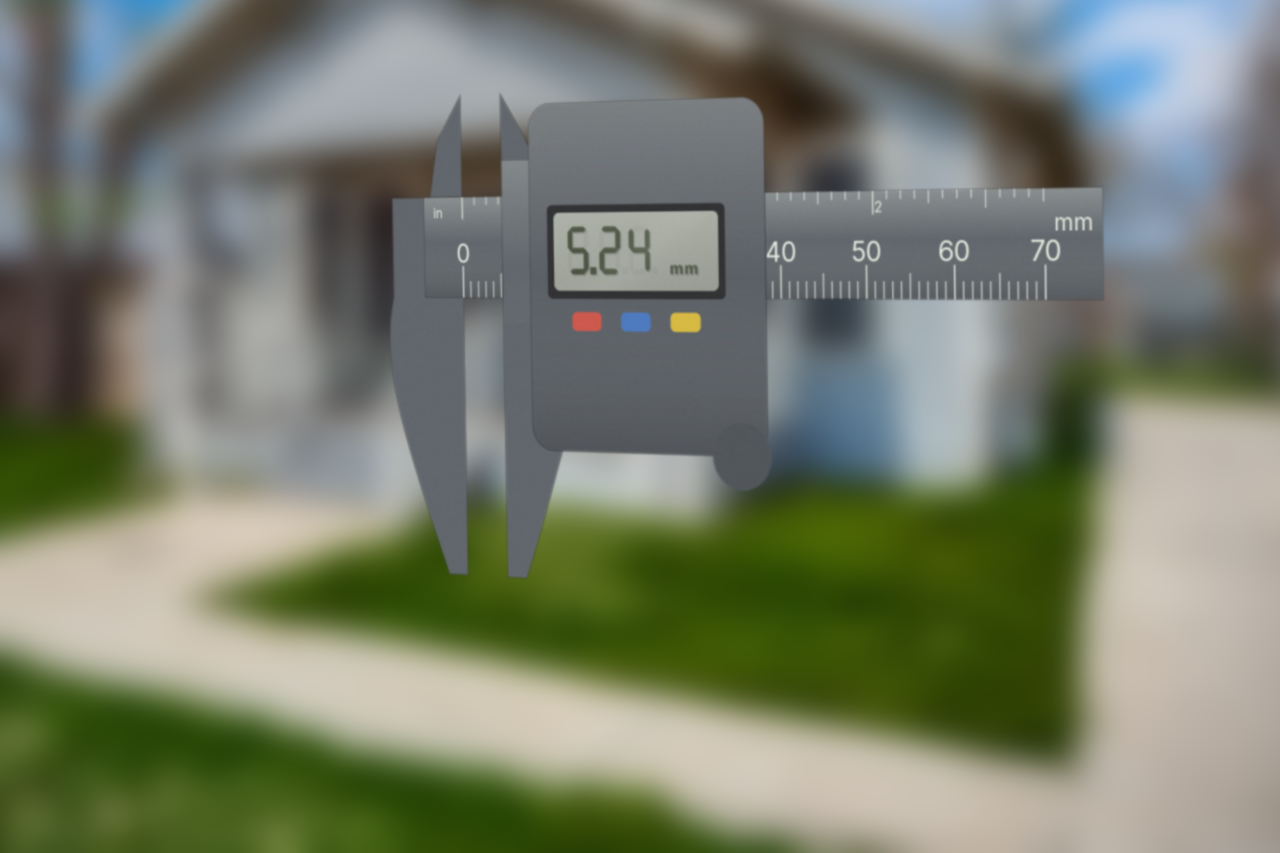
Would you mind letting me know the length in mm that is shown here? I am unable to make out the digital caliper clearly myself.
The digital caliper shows 5.24 mm
